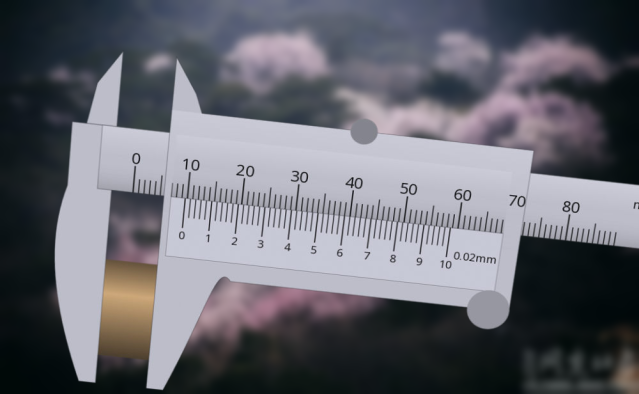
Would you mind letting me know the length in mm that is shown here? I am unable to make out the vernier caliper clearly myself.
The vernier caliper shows 9.6 mm
